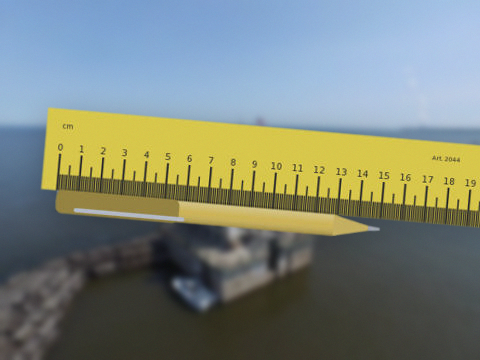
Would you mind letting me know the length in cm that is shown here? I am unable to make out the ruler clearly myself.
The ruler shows 15 cm
